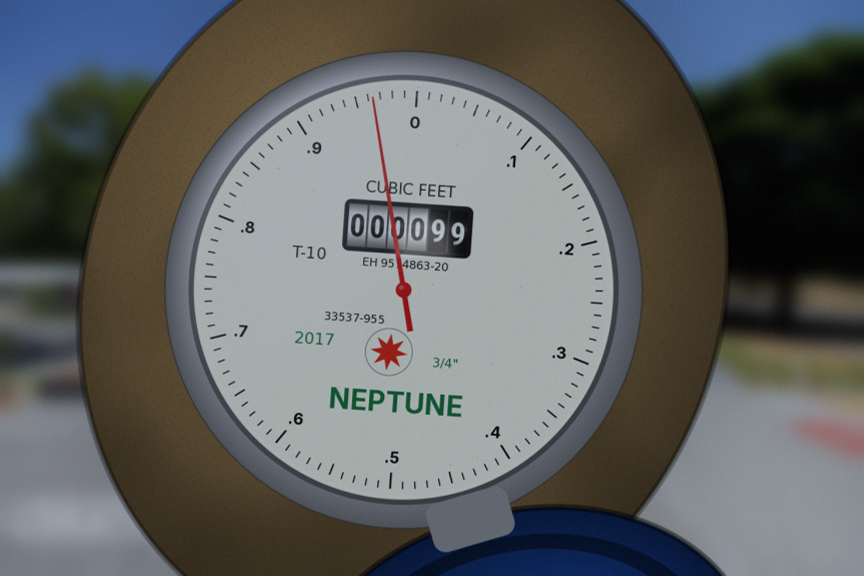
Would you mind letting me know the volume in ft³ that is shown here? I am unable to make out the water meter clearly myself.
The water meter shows 98.96 ft³
